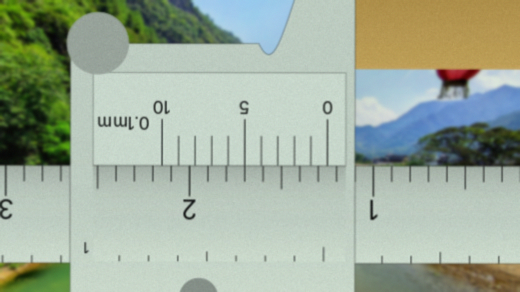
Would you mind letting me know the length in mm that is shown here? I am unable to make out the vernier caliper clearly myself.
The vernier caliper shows 12.5 mm
